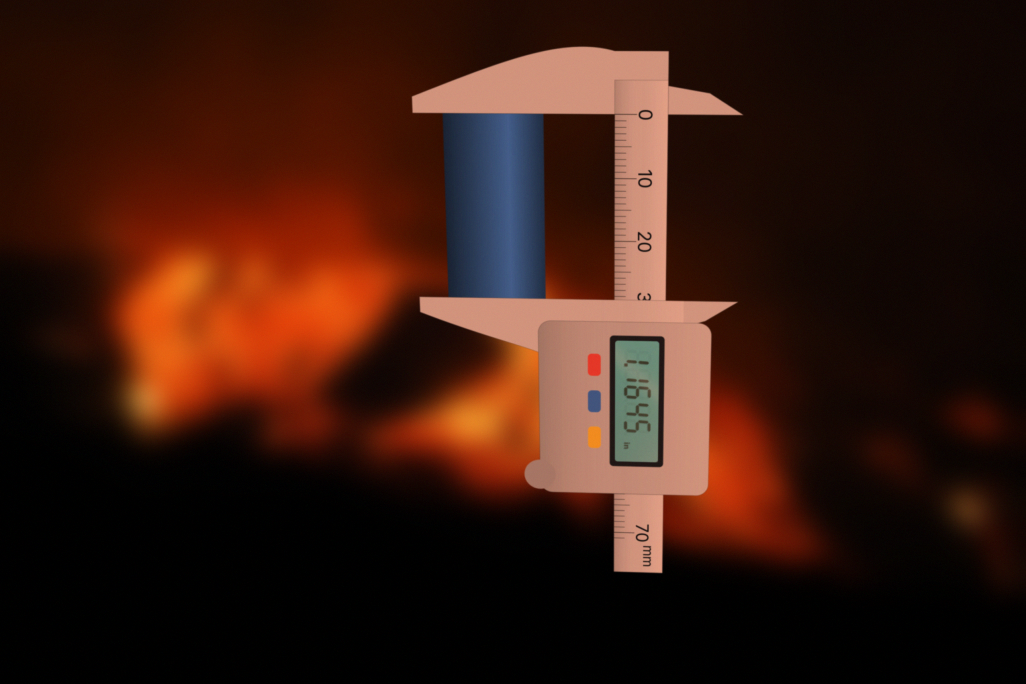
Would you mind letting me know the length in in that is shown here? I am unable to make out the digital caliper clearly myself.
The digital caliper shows 1.1645 in
